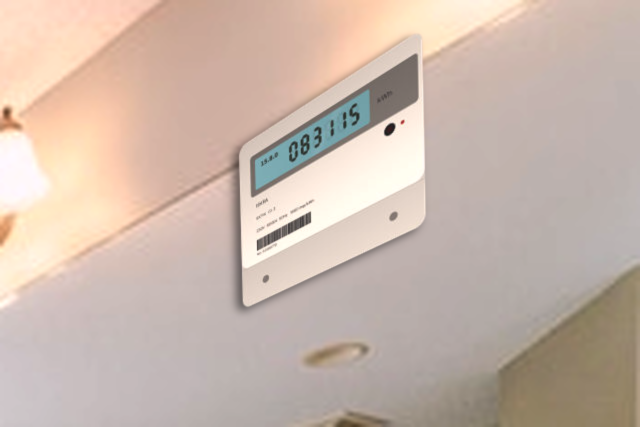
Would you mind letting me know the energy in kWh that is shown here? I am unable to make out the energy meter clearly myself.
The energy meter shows 83115 kWh
